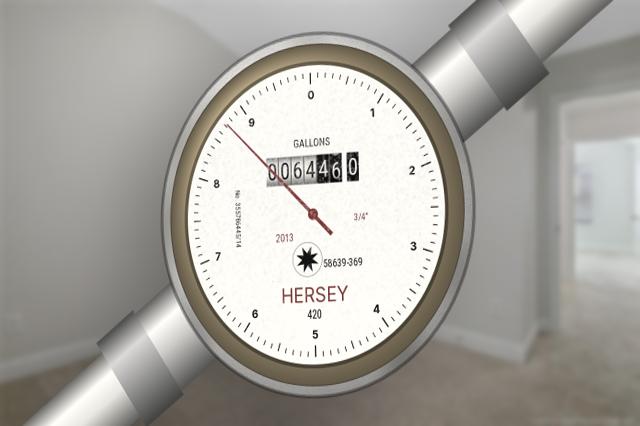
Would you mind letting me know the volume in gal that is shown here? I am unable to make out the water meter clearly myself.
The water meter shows 64458.7 gal
